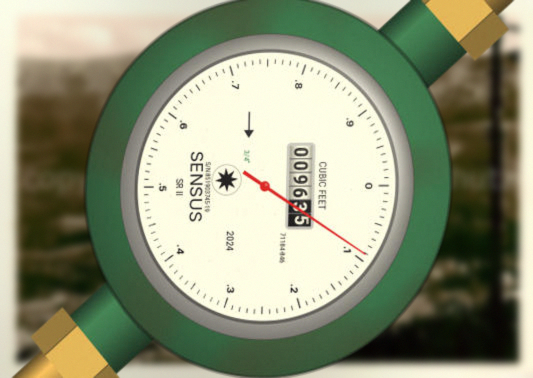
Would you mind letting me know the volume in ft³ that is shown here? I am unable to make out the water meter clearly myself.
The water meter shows 9635.09 ft³
